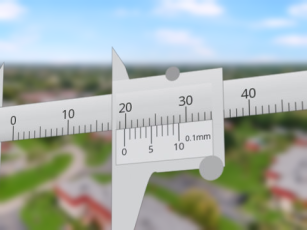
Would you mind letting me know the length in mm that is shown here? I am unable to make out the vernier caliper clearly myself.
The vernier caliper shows 19.8 mm
